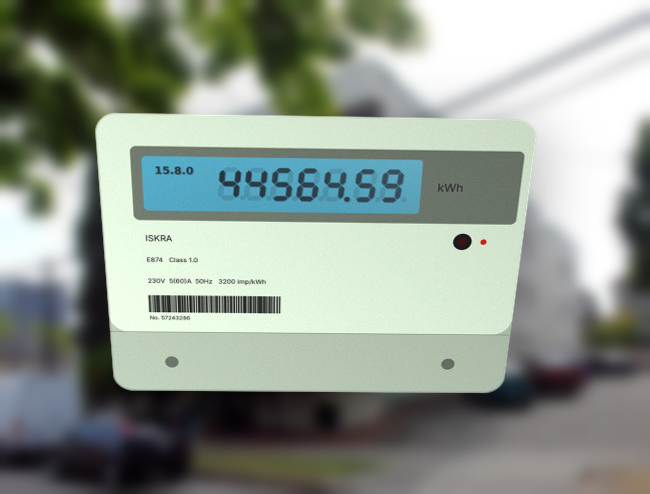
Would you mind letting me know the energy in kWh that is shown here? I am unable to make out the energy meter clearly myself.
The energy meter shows 44564.59 kWh
